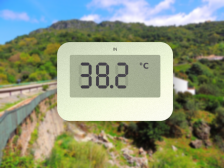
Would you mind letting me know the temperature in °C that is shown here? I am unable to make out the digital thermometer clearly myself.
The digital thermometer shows 38.2 °C
